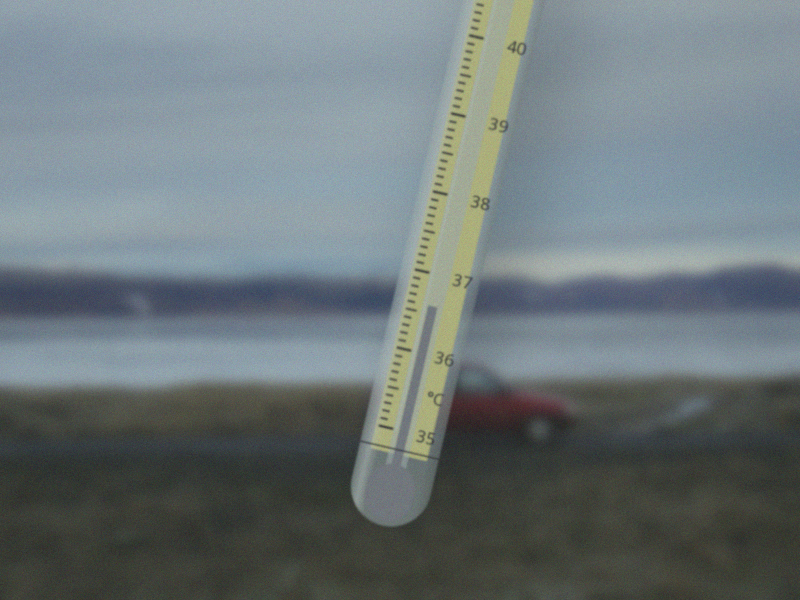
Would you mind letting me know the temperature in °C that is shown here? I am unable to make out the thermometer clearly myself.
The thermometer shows 36.6 °C
